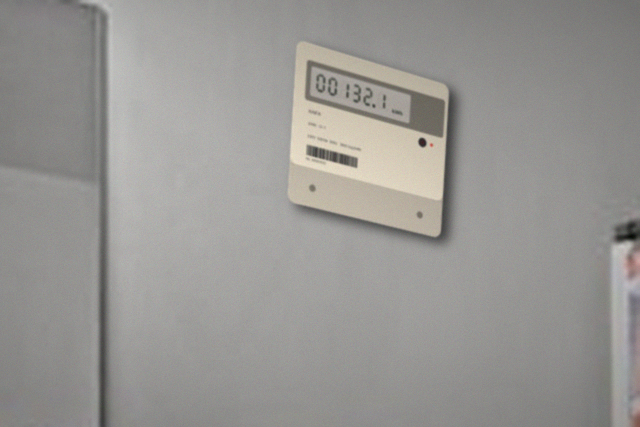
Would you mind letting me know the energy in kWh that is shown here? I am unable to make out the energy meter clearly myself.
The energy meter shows 132.1 kWh
